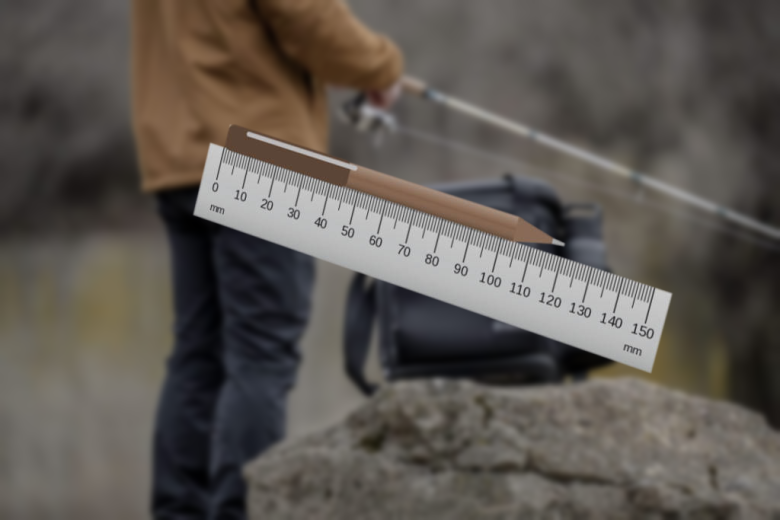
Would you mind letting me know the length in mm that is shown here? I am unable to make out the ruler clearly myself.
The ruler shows 120 mm
